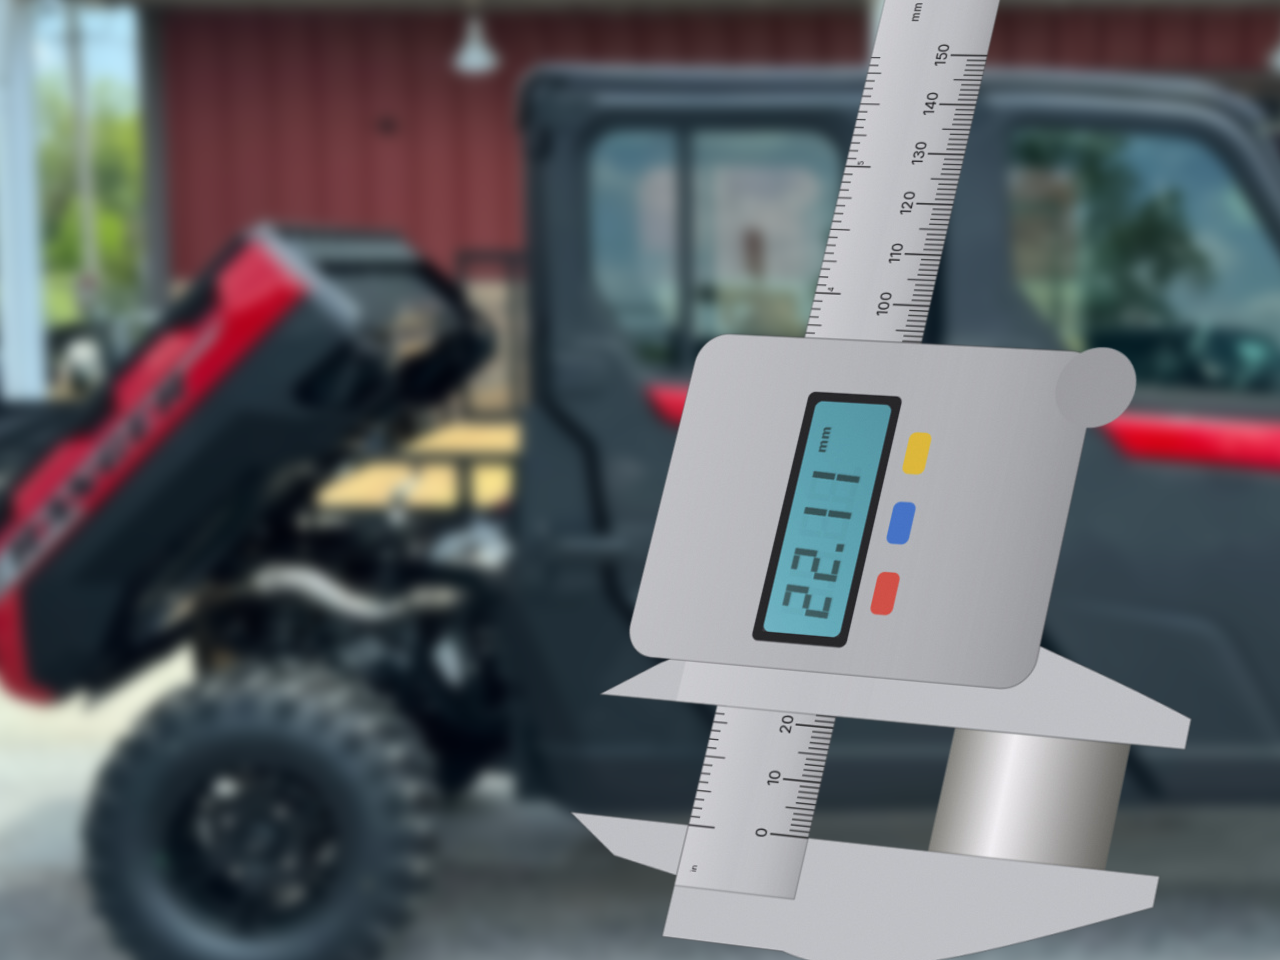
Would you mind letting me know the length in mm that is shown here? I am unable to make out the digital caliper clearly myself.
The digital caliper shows 22.11 mm
